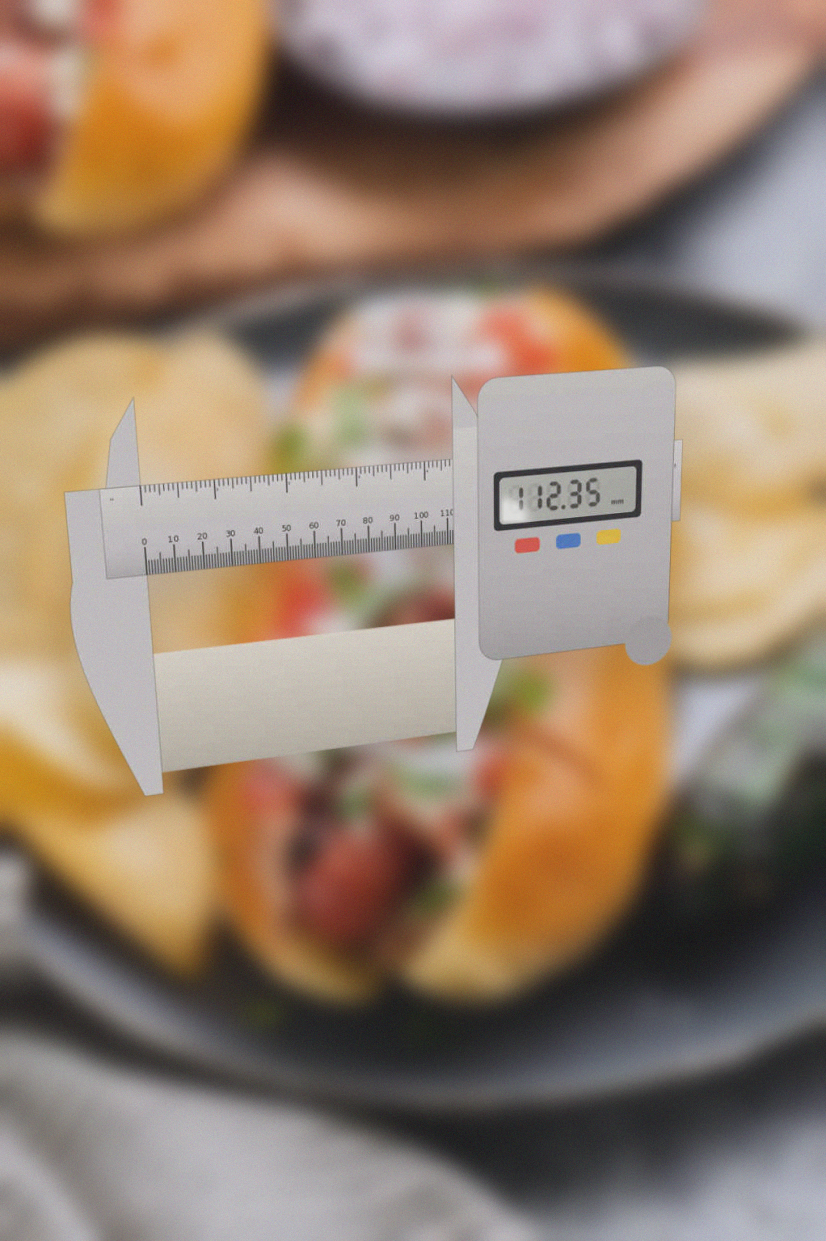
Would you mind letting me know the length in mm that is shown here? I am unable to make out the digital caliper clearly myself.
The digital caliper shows 112.35 mm
